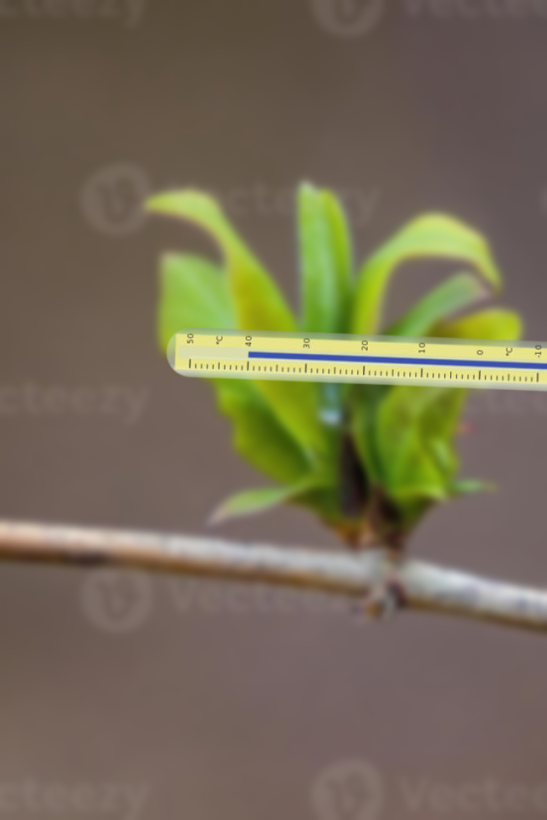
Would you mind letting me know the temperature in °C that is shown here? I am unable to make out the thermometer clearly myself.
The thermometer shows 40 °C
